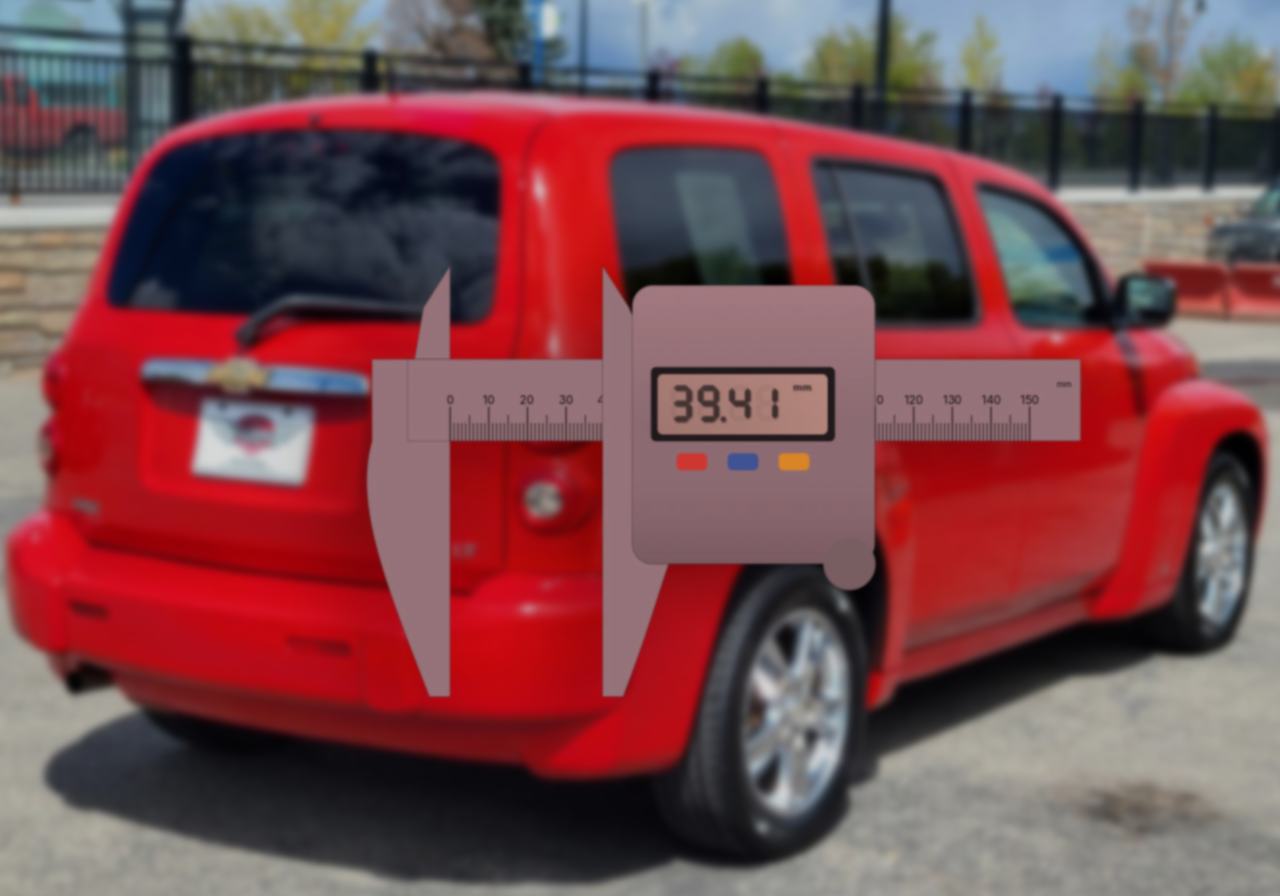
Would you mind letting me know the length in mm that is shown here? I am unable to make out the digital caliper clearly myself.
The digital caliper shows 39.41 mm
